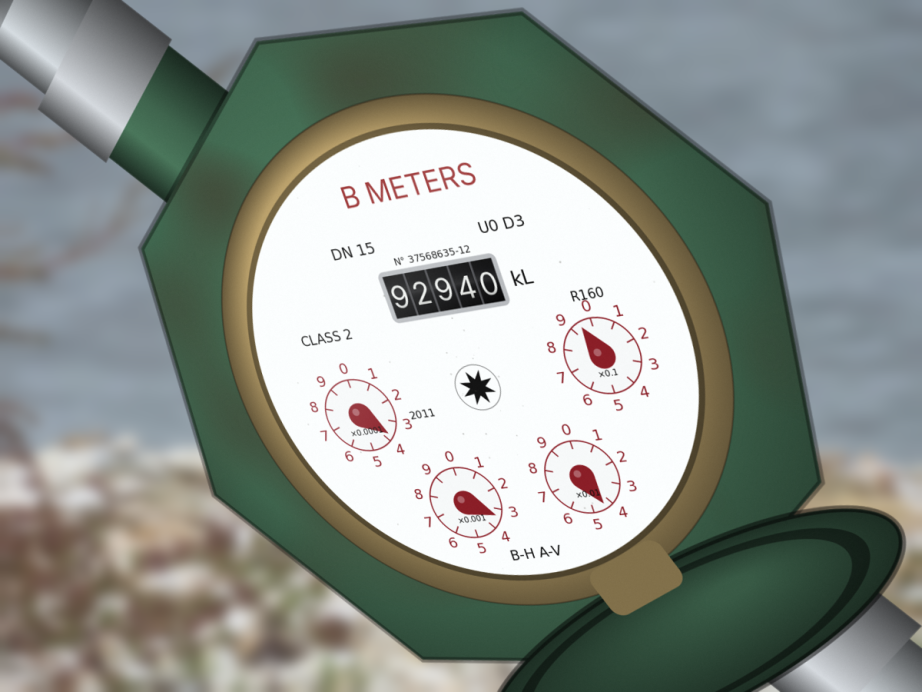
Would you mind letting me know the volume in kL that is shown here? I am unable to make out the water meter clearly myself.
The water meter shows 92939.9433 kL
